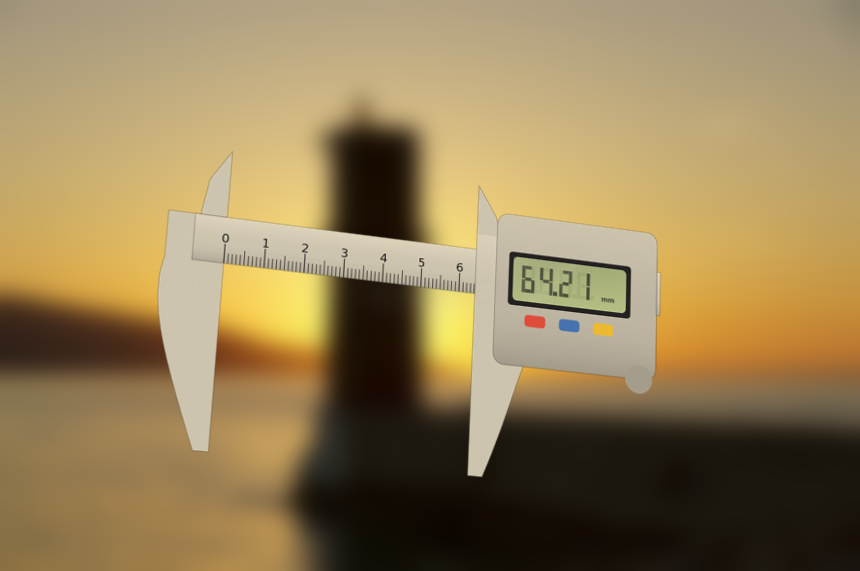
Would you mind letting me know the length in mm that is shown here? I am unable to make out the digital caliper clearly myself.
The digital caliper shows 64.21 mm
